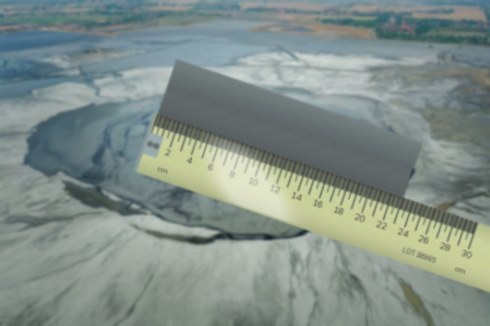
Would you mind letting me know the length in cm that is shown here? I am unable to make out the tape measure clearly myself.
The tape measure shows 23 cm
